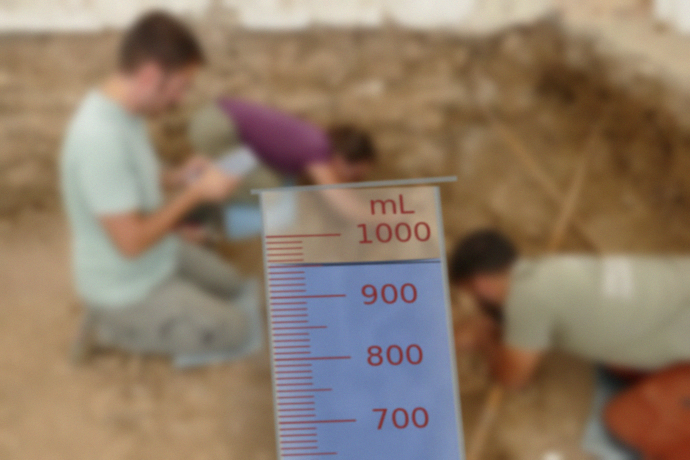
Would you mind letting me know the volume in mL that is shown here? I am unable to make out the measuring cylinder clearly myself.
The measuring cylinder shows 950 mL
